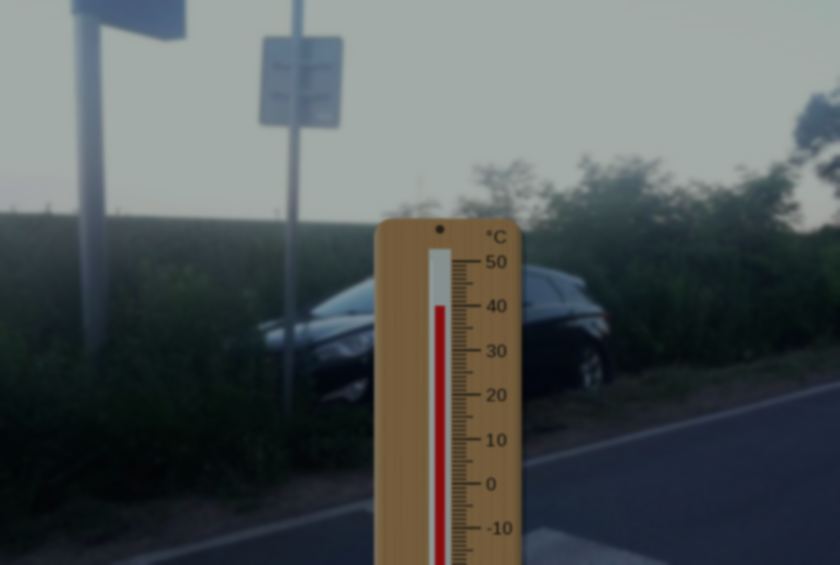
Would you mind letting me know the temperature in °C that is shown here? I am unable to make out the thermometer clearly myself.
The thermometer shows 40 °C
